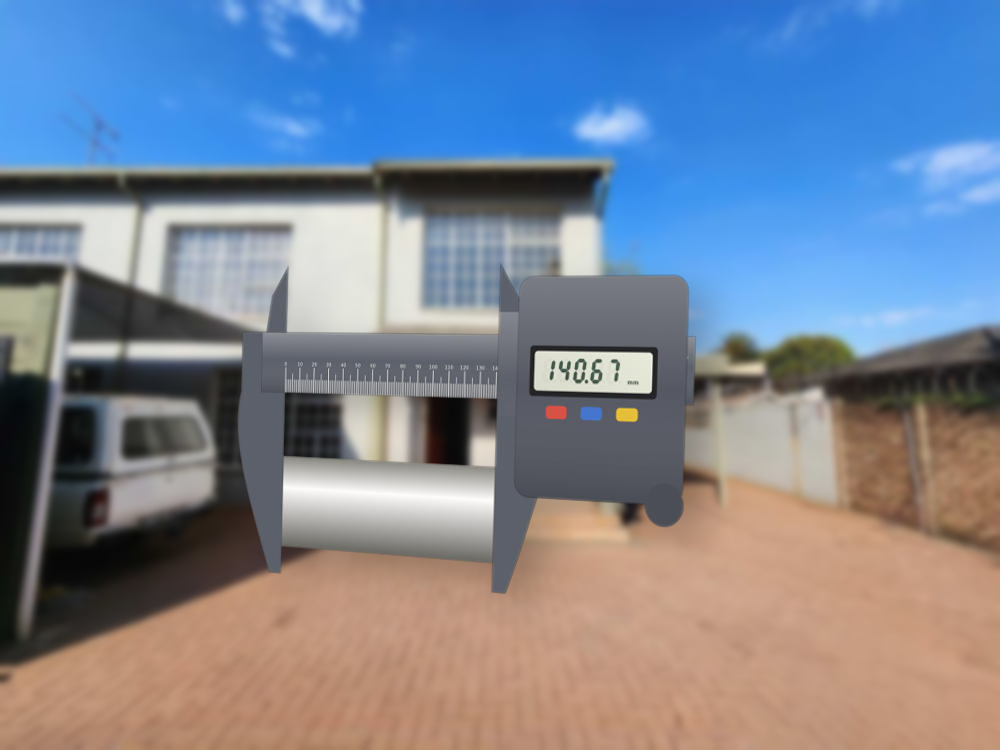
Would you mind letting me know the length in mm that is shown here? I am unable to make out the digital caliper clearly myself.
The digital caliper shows 140.67 mm
